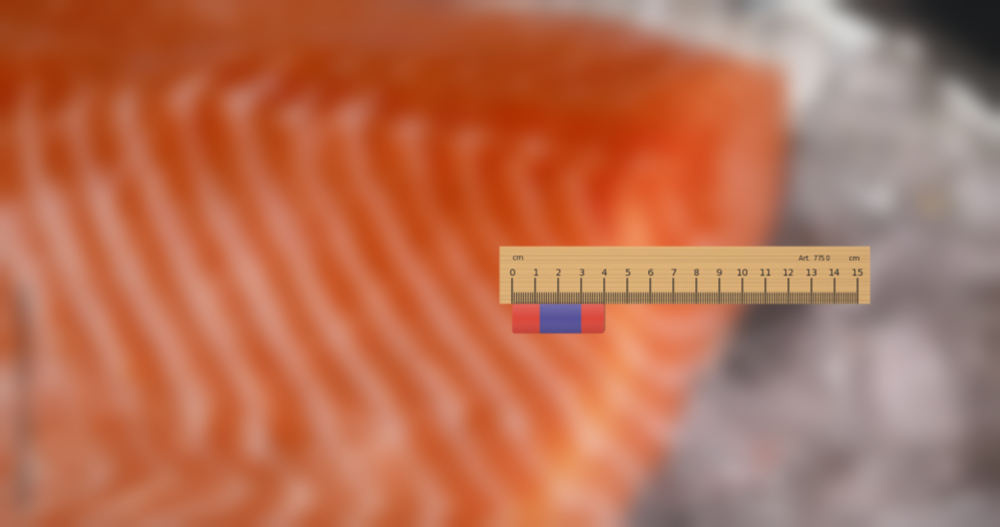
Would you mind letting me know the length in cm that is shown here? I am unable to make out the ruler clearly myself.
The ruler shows 4 cm
